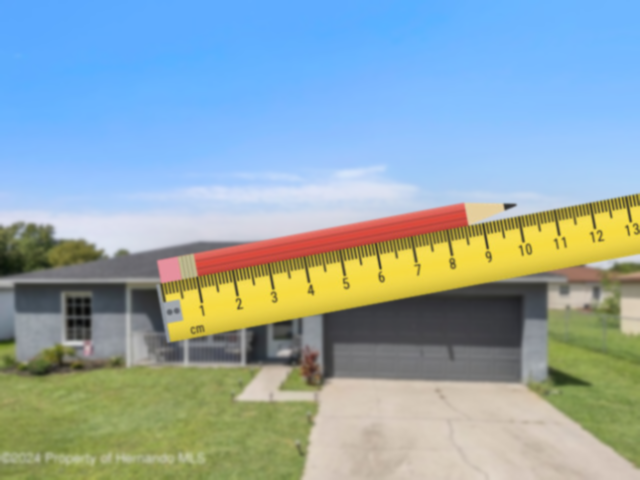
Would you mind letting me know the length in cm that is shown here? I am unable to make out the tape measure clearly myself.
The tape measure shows 10 cm
